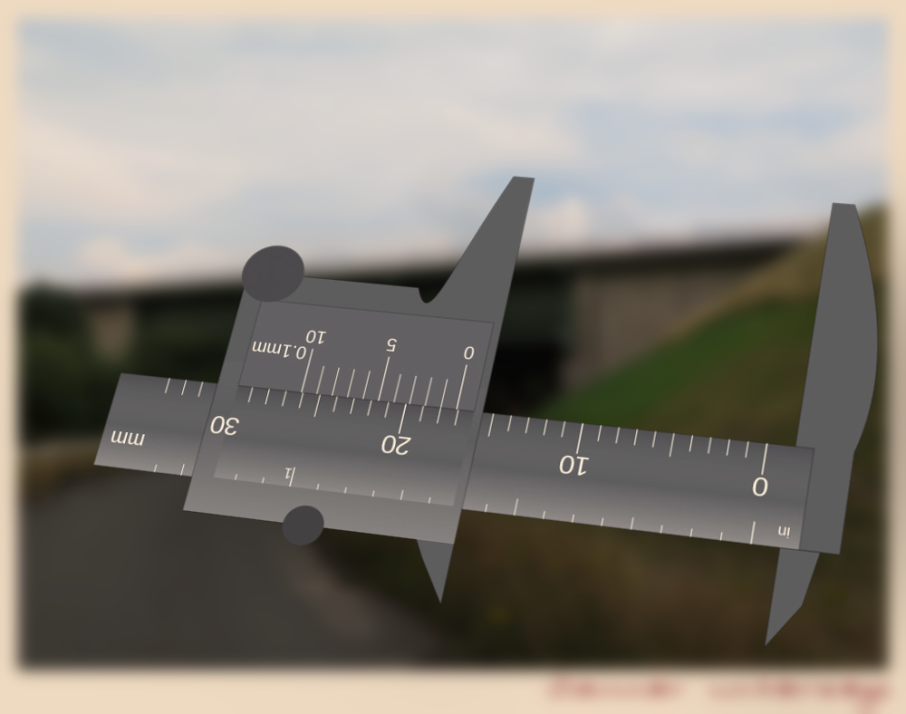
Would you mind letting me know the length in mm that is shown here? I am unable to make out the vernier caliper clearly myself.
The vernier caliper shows 17.1 mm
